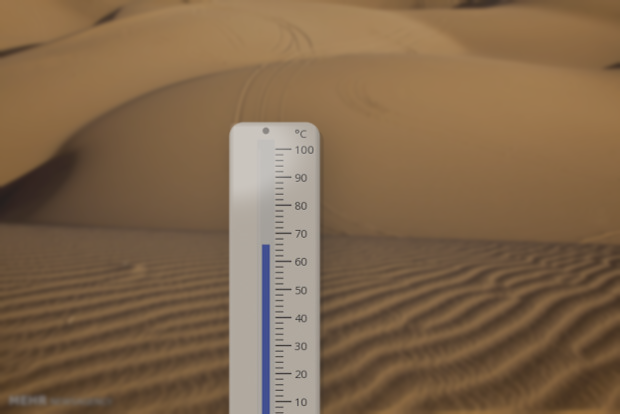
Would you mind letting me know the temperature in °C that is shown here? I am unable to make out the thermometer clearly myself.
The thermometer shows 66 °C
